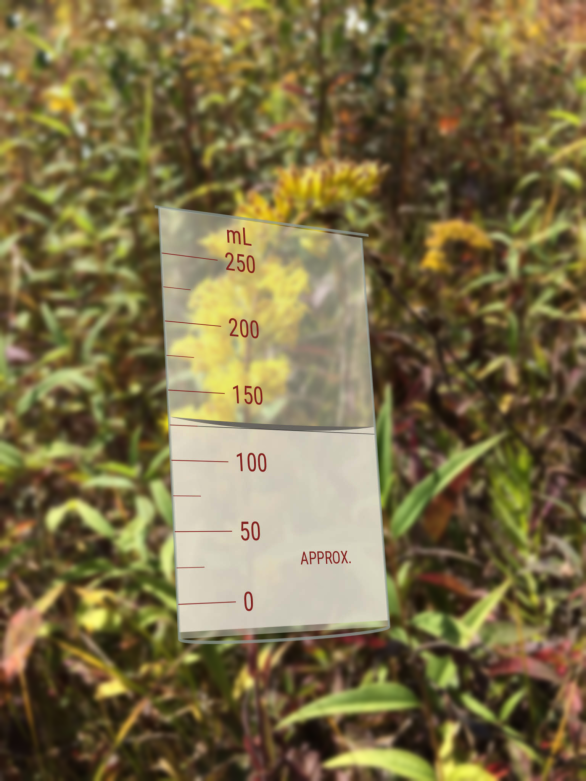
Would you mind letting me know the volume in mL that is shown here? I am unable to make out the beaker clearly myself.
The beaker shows 125 mL
